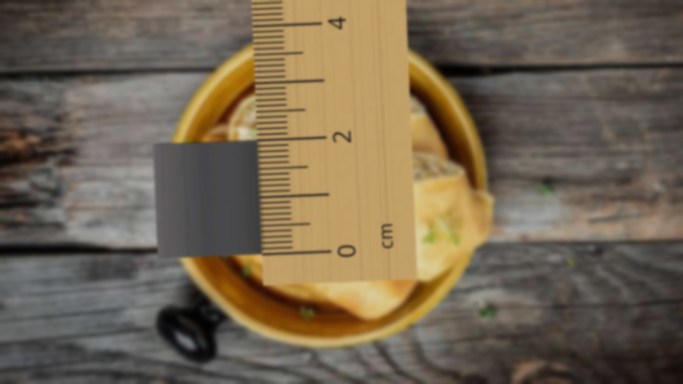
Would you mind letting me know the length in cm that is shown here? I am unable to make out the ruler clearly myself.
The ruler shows 2 cm
